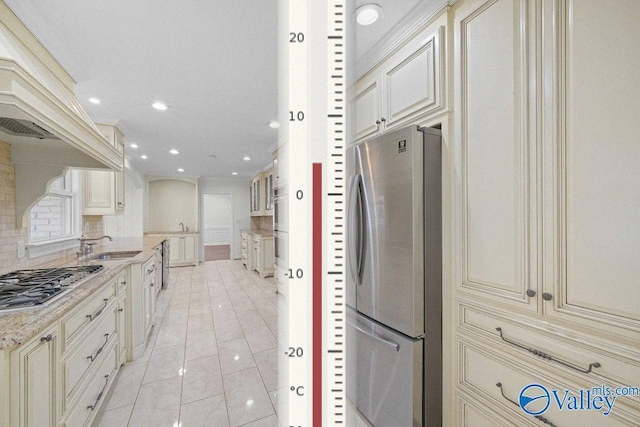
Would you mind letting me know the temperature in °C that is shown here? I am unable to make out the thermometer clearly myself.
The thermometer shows 4 °C
